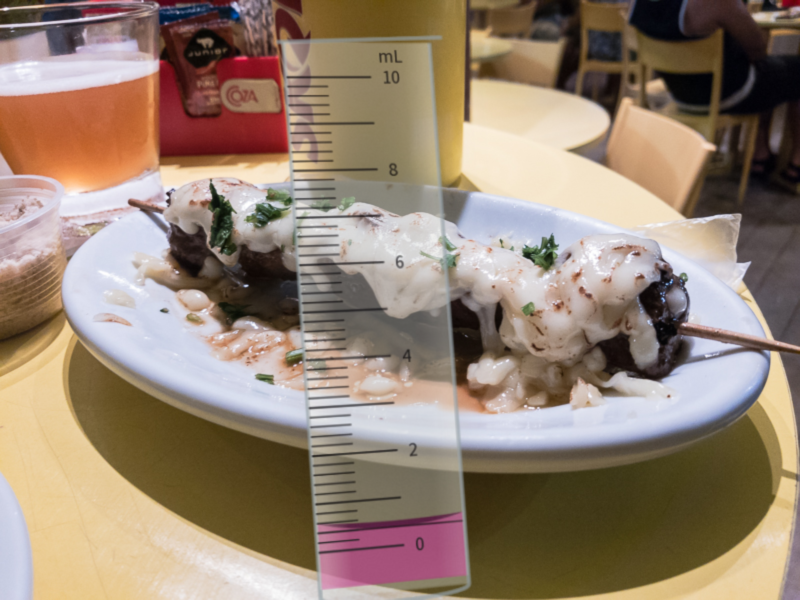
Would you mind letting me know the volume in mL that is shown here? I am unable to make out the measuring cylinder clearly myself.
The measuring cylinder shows 0.4 mL
